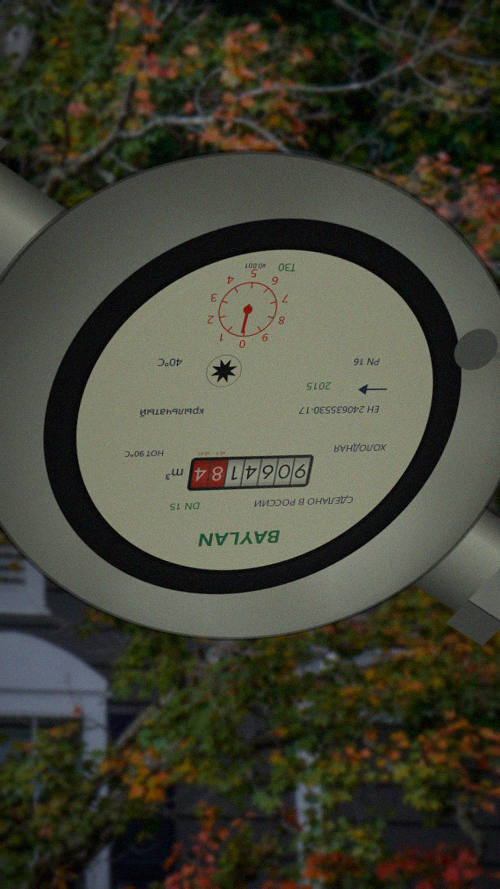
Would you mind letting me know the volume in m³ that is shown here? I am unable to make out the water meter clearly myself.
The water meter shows 90641.840 m³
